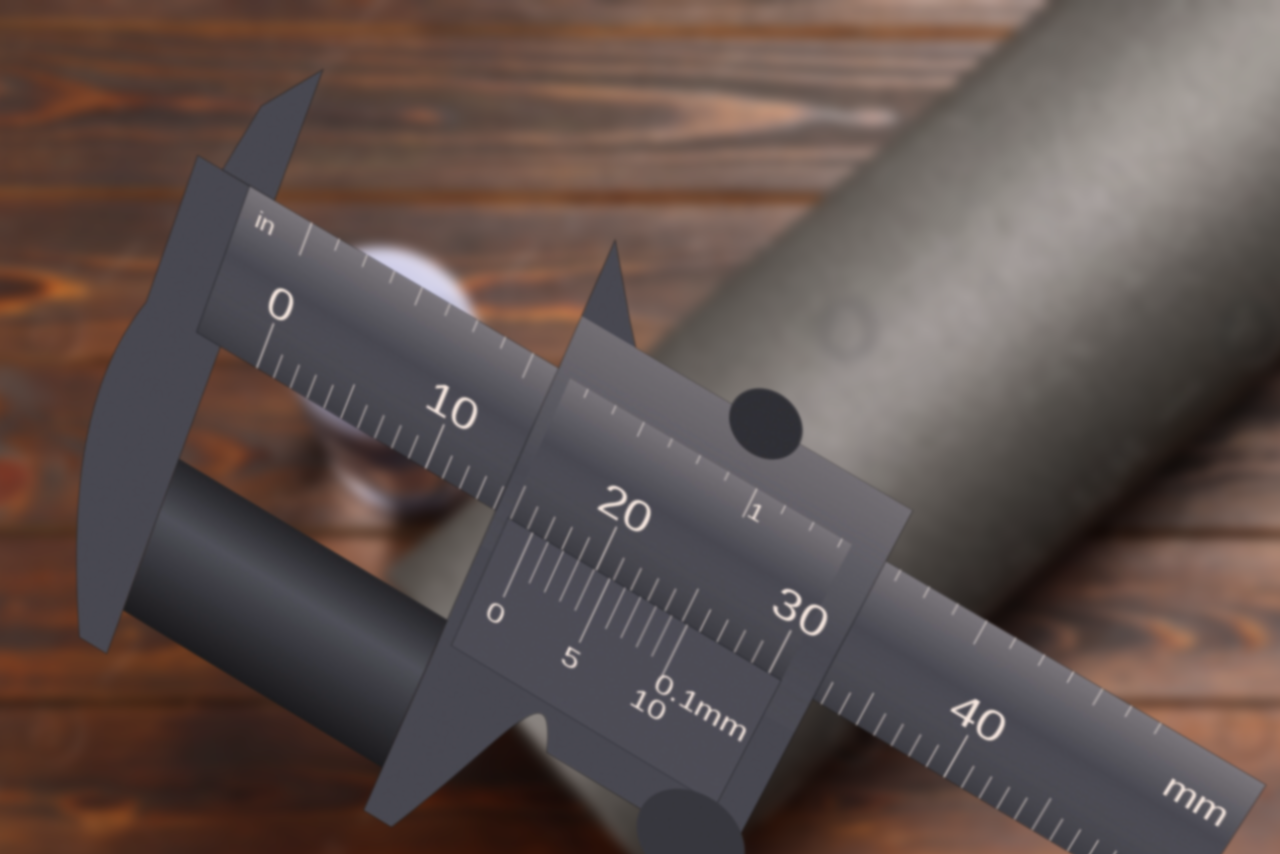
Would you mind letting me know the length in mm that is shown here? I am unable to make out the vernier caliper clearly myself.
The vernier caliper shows 16.3 mm
